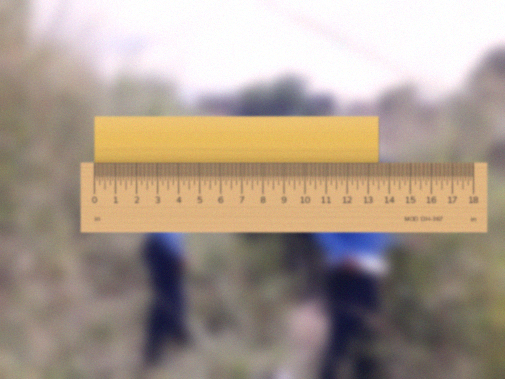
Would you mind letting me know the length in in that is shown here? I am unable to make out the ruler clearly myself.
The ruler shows 13.5 in
